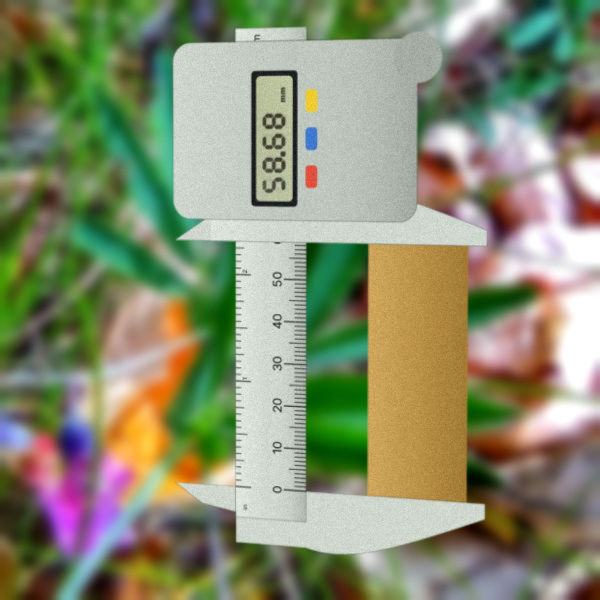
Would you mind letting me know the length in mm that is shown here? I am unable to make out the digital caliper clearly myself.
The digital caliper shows 58.68 mm
